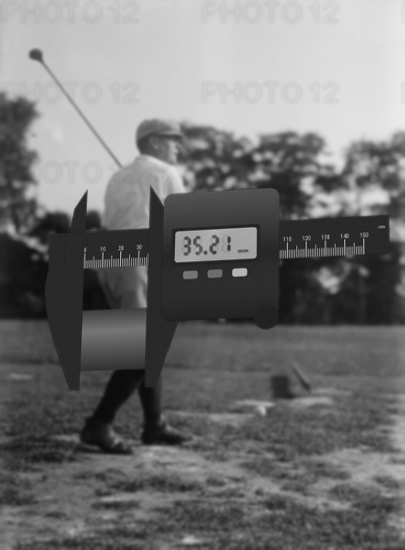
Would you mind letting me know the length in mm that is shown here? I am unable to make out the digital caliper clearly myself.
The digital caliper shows 35.21 mm
